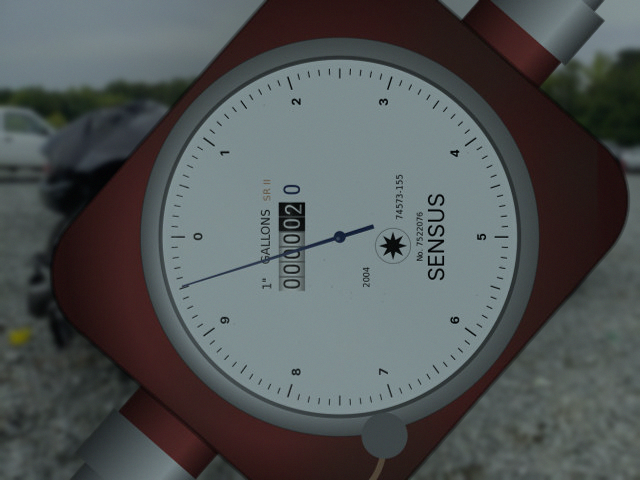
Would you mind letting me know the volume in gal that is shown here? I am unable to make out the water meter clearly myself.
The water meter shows 19.5 gal
